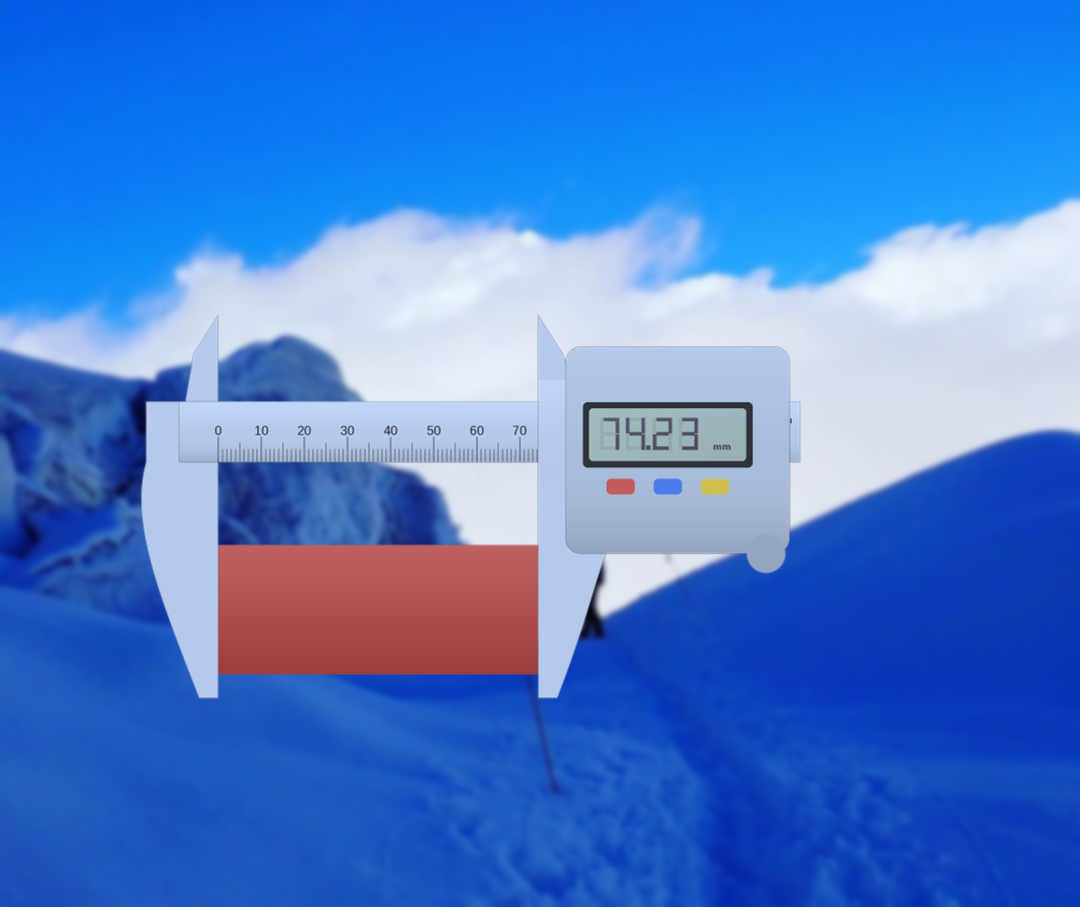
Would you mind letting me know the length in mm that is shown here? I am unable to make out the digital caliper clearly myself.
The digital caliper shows 74.23 mm
